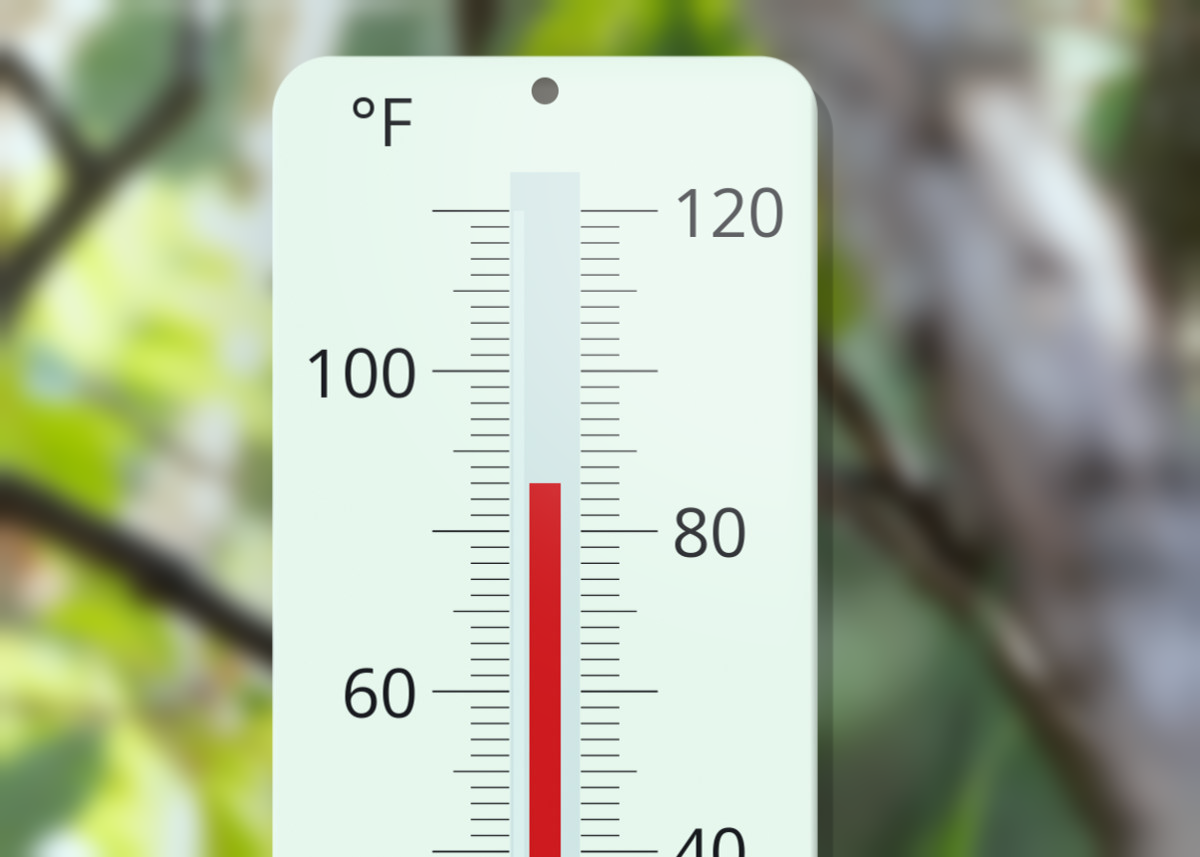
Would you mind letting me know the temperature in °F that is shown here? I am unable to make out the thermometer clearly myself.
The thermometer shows 86 °F
